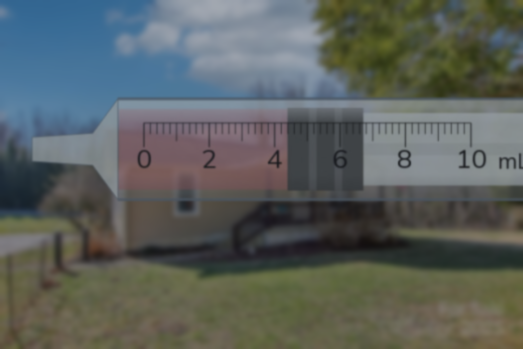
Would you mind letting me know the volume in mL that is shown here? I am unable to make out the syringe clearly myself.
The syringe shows 4.4 mL
